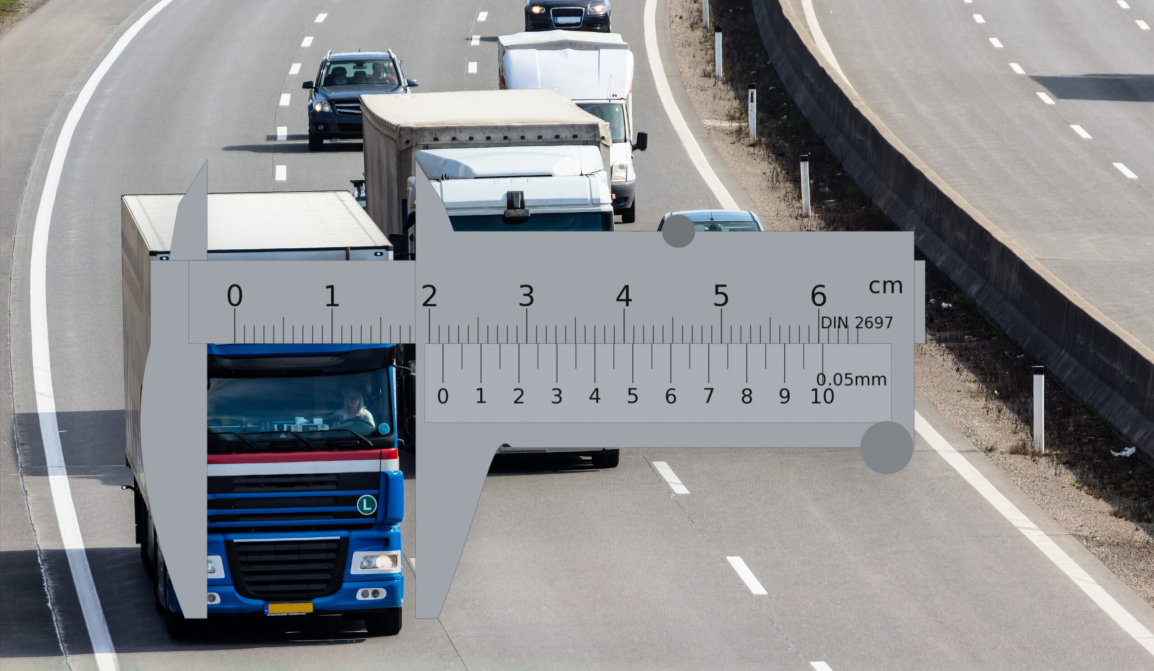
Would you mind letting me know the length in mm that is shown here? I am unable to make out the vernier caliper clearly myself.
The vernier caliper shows 21.4 mm
